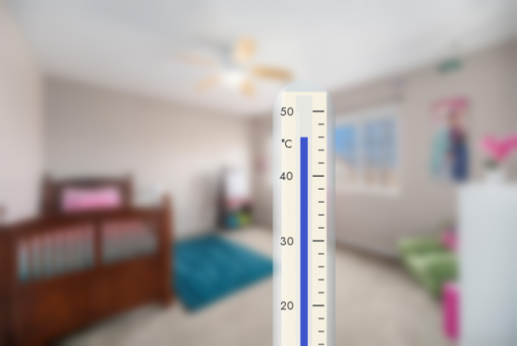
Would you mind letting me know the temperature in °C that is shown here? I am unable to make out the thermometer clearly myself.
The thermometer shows 46 °C
